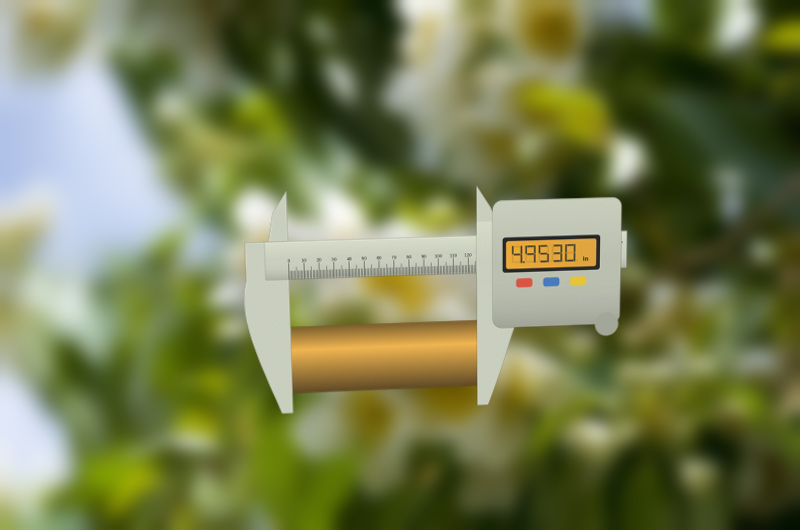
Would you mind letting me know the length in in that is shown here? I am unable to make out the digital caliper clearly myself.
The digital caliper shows 4.9530 in
